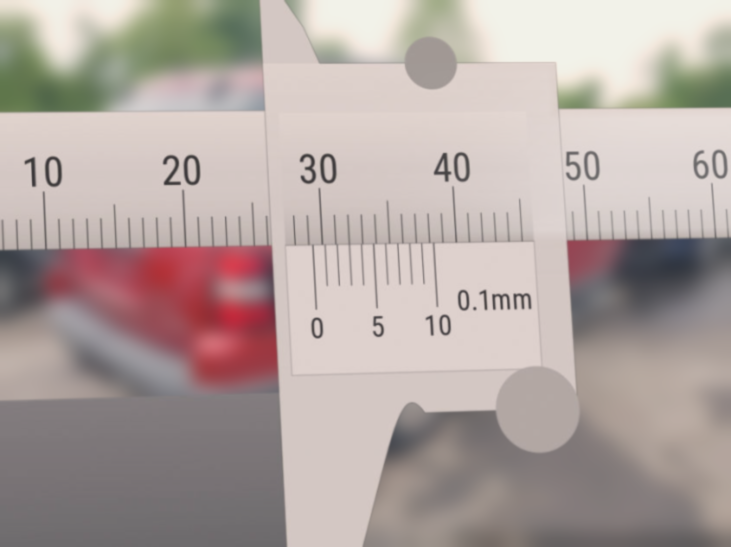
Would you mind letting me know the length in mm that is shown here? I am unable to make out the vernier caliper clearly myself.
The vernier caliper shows 29.3 mm
